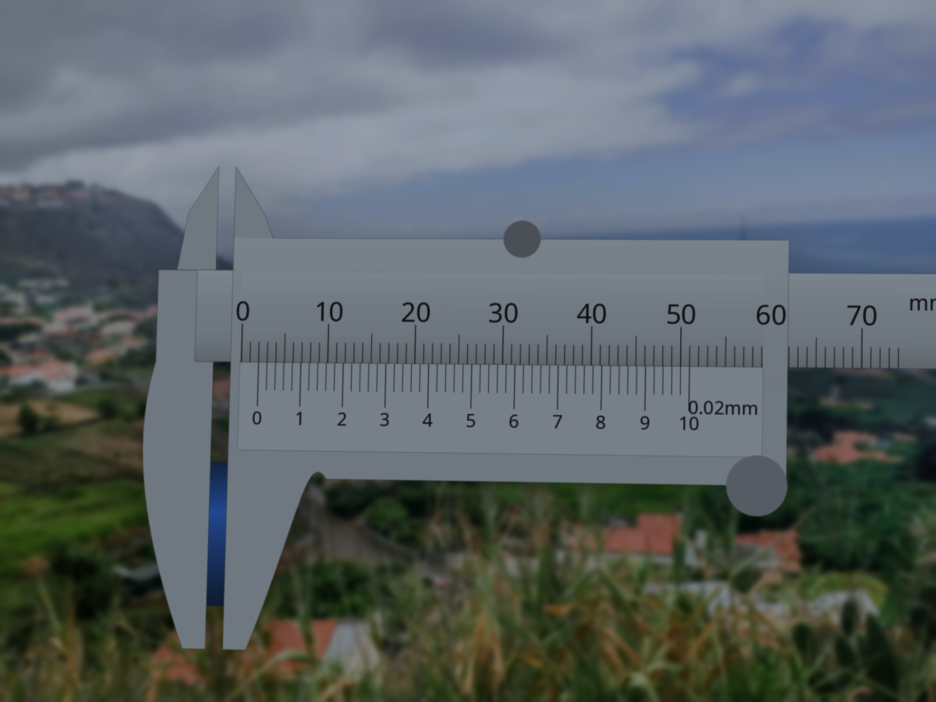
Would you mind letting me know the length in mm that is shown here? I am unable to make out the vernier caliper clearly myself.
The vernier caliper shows 2.0 mm
